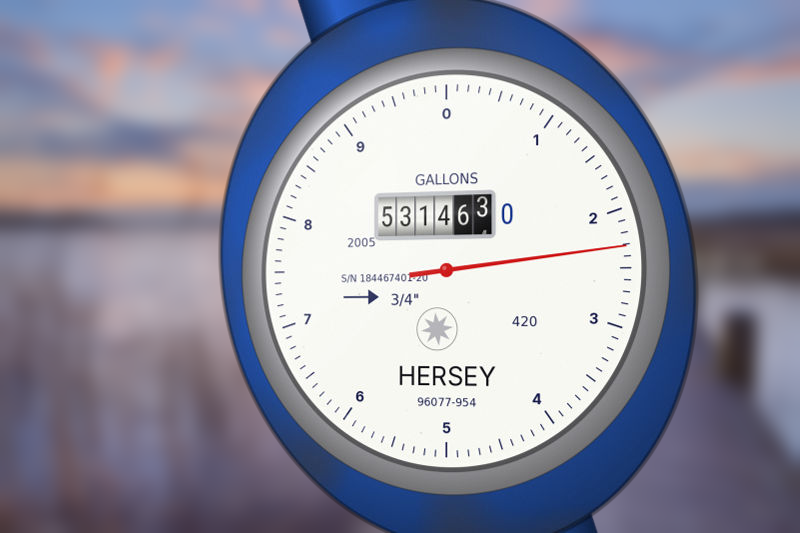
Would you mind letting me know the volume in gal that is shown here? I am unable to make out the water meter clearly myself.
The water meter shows 5314632.3 gal
